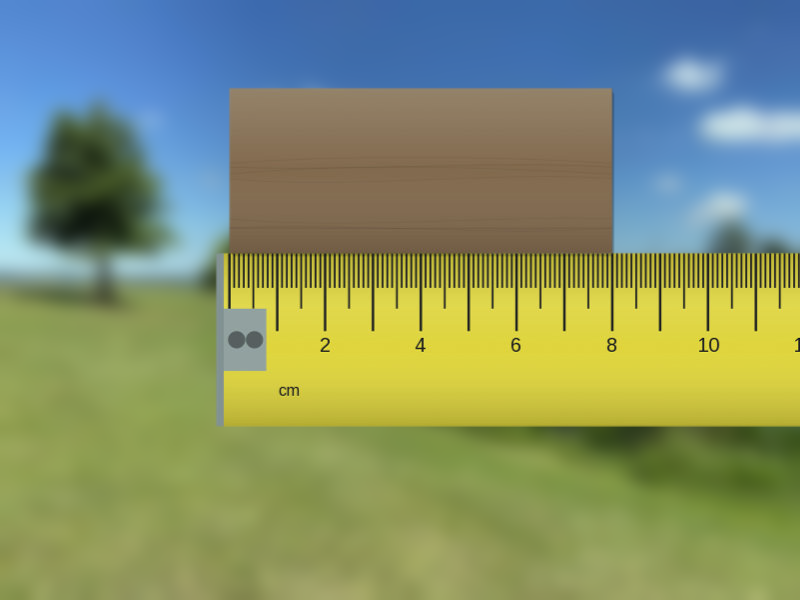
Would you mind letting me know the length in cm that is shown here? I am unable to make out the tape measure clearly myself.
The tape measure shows 8 cm
